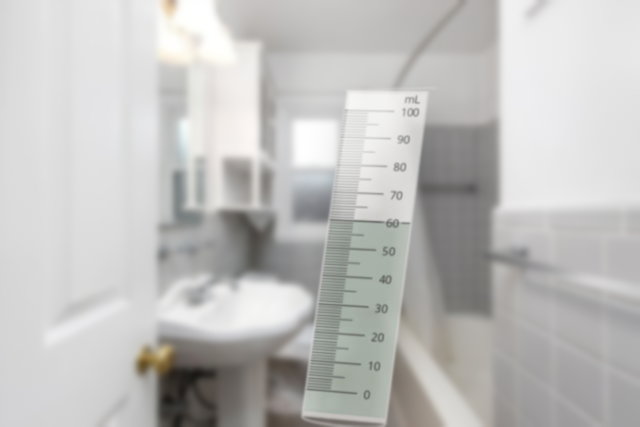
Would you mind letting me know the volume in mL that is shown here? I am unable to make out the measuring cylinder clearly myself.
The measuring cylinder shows 60 mL
